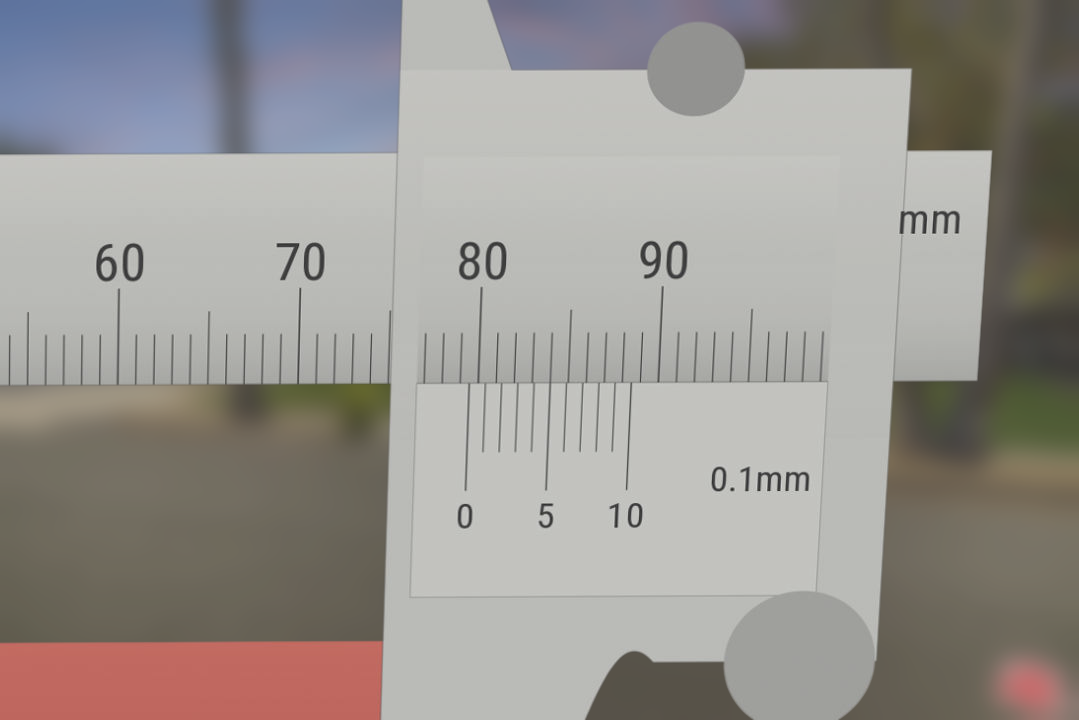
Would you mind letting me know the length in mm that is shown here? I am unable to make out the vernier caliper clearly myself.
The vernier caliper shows 79.5 mm
